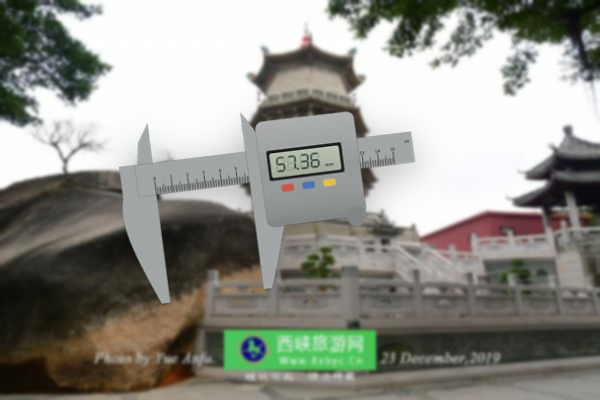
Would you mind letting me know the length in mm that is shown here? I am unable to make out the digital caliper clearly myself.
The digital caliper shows 57.36 mm
